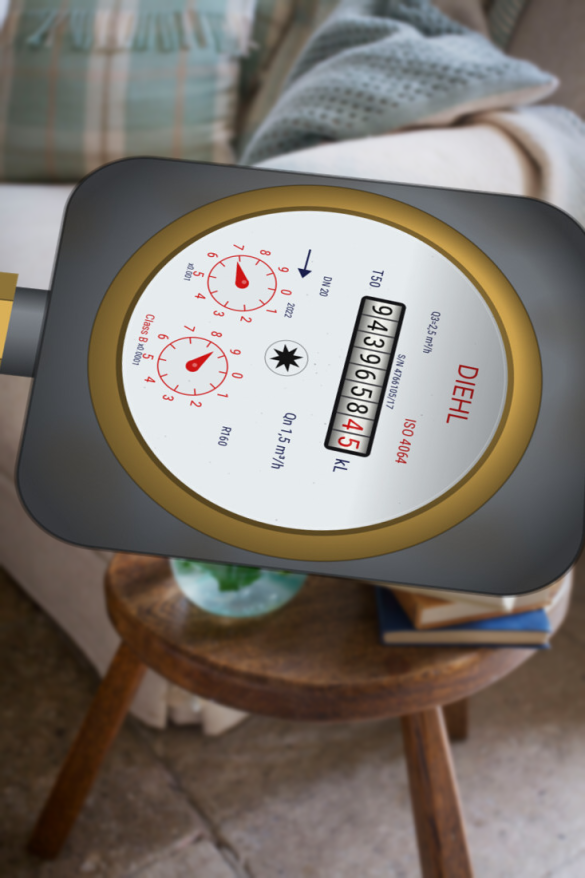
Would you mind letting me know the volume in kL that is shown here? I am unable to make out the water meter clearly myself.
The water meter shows 9439658.4568 kL
